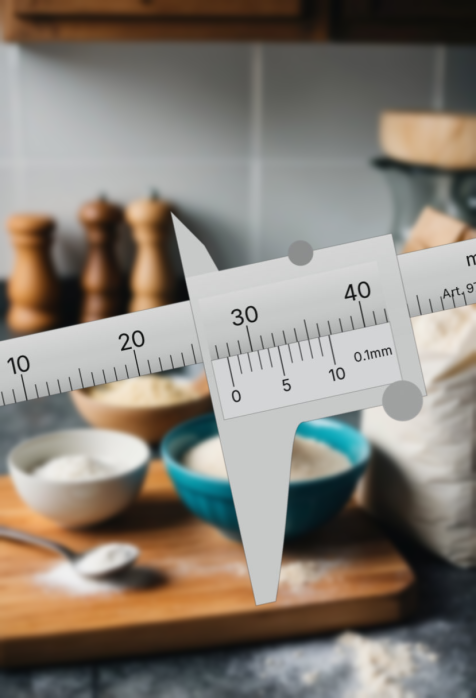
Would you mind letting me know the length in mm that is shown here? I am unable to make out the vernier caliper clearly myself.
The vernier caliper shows 27.8 mm
